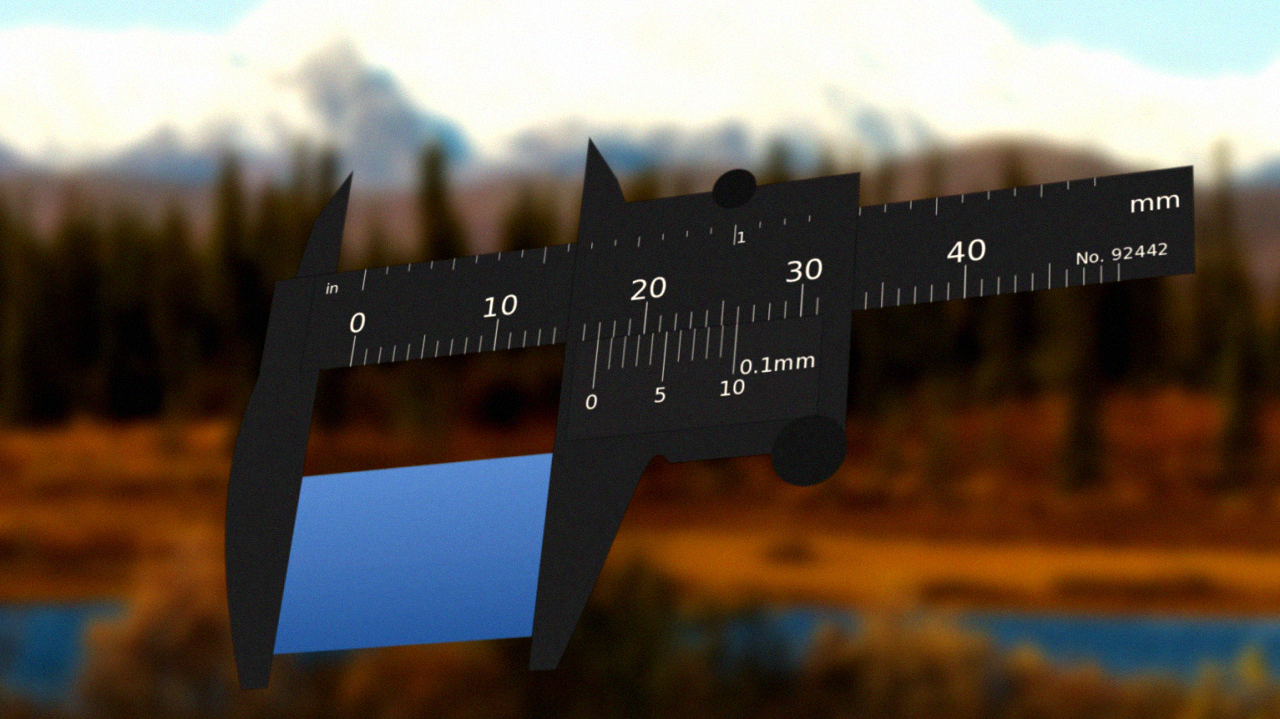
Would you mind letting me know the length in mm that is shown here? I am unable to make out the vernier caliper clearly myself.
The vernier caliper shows 17.0 mm
